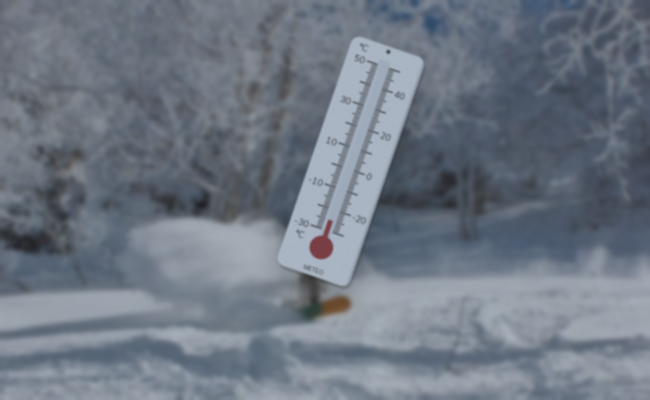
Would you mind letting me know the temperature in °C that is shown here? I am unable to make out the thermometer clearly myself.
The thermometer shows -25 °C
